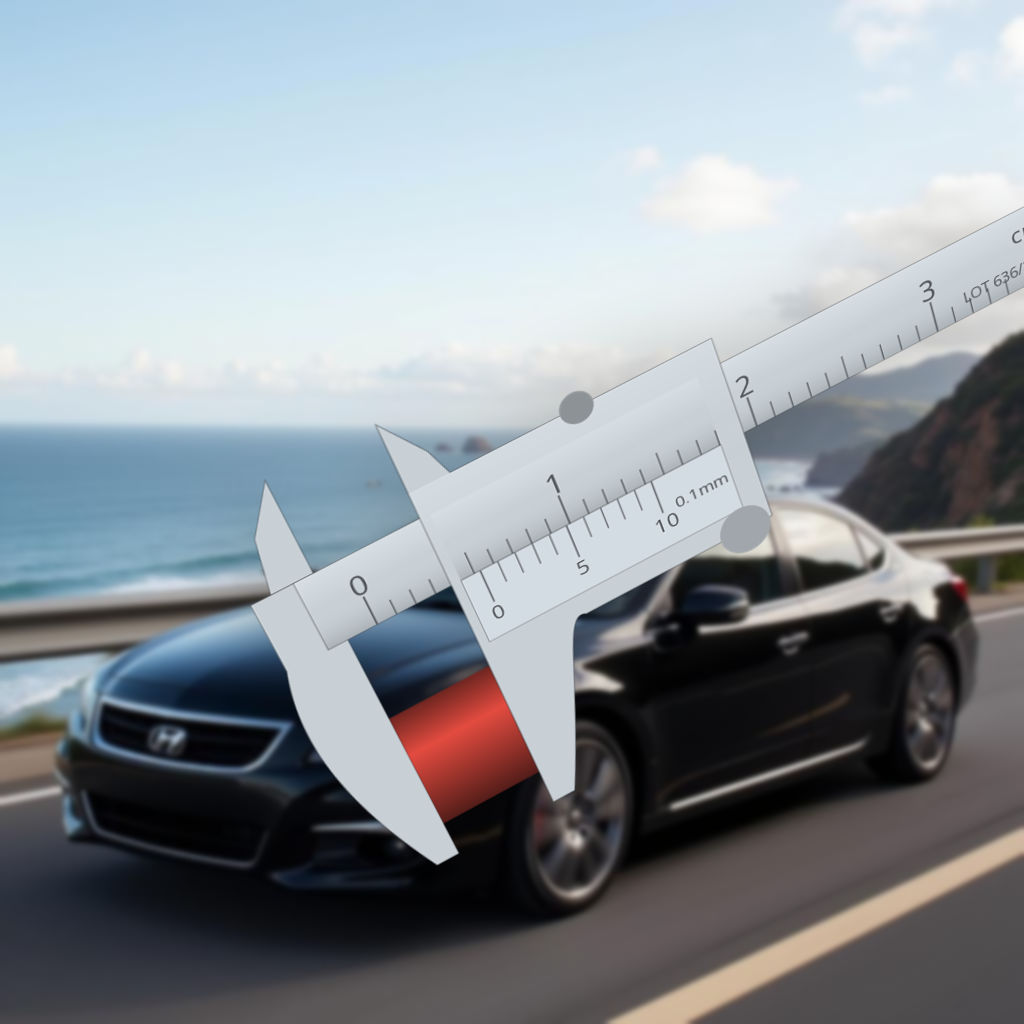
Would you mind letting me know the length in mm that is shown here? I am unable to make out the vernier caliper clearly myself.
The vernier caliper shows 5.3 mm
